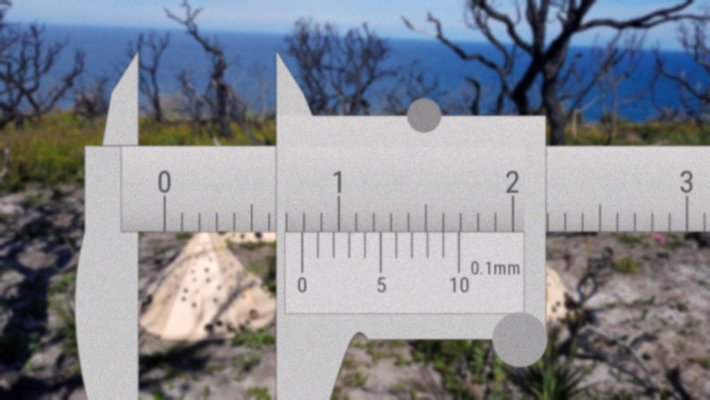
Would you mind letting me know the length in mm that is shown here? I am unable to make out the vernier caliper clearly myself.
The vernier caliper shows 7.9 mm
